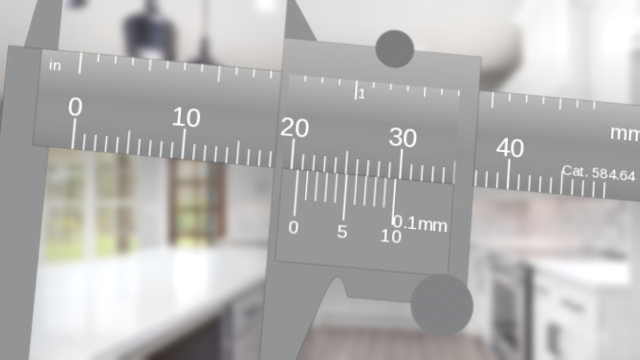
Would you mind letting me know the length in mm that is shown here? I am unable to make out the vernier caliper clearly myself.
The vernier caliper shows 20.6 mm
